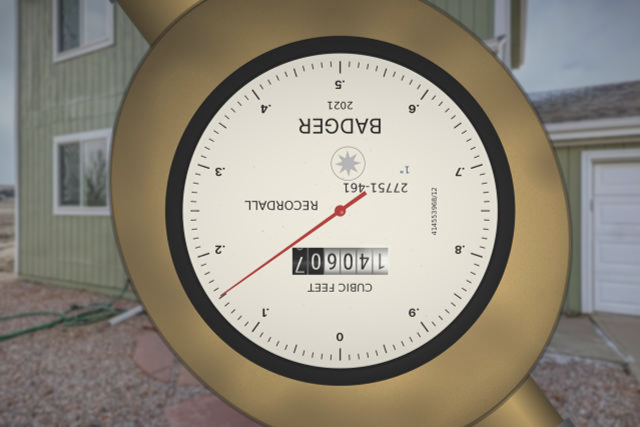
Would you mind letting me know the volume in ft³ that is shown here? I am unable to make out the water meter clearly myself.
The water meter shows 140607.15 ft³
